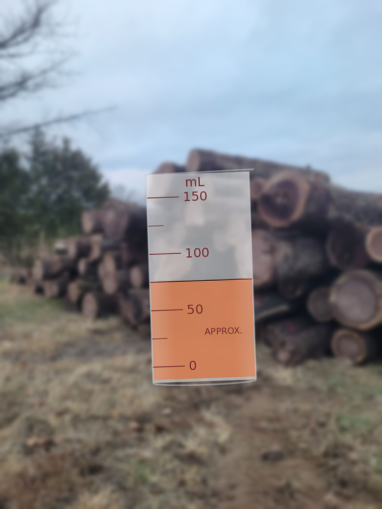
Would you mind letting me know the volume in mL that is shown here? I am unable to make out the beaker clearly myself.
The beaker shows 75 mL
